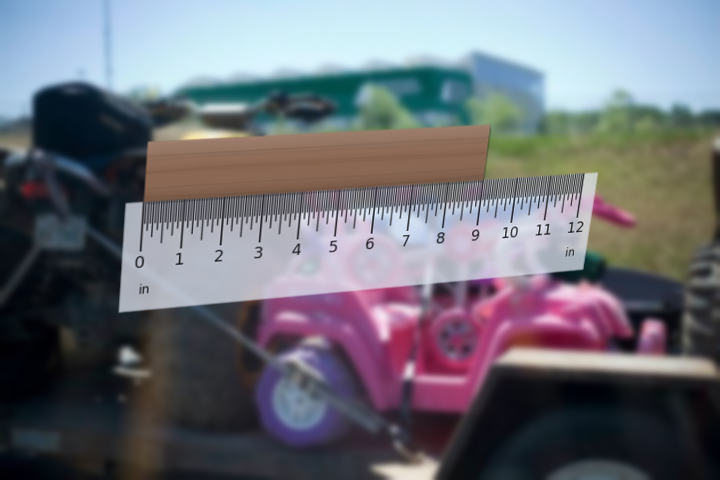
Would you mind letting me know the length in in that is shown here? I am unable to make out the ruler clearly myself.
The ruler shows 9 in
